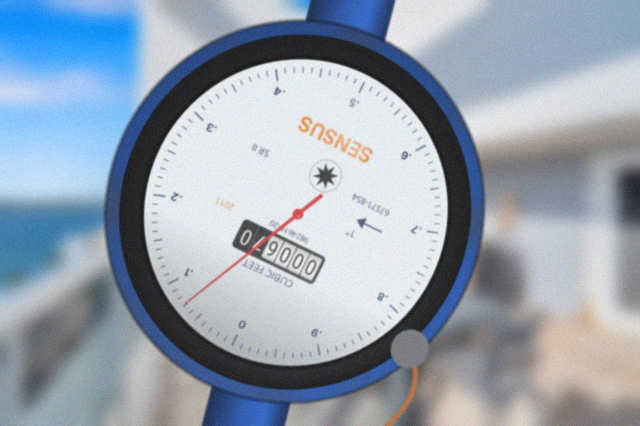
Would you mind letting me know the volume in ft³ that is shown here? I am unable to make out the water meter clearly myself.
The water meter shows 670.07 ft³
